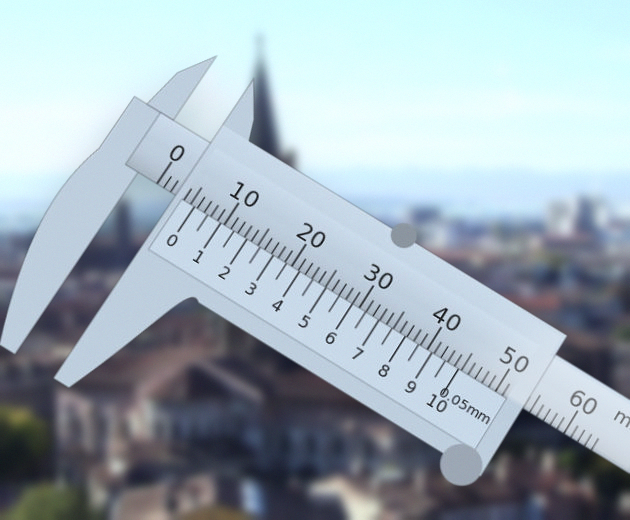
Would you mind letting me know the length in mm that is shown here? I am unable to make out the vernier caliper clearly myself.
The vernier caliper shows 5.6 mm
